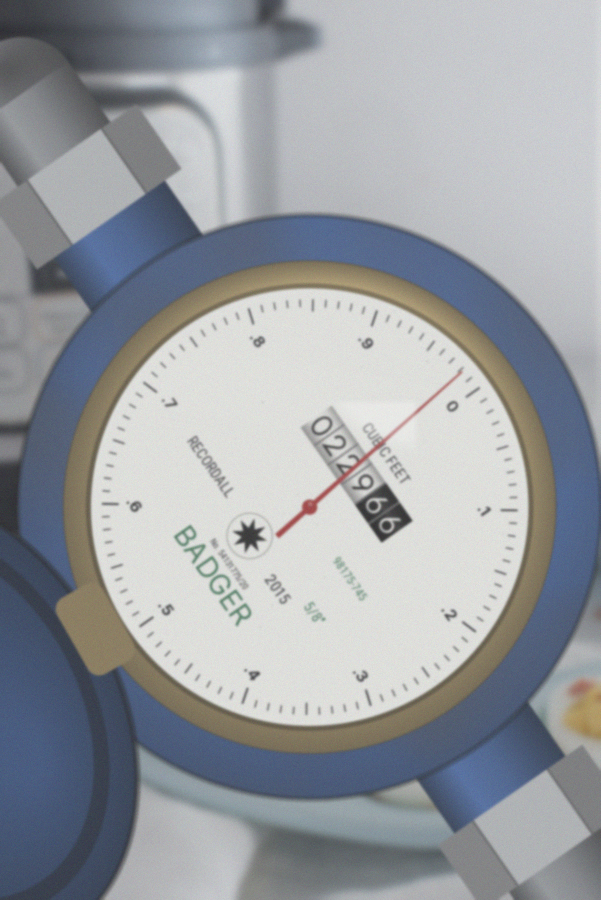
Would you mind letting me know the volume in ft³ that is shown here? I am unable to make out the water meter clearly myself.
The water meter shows 22965.98 ft³
